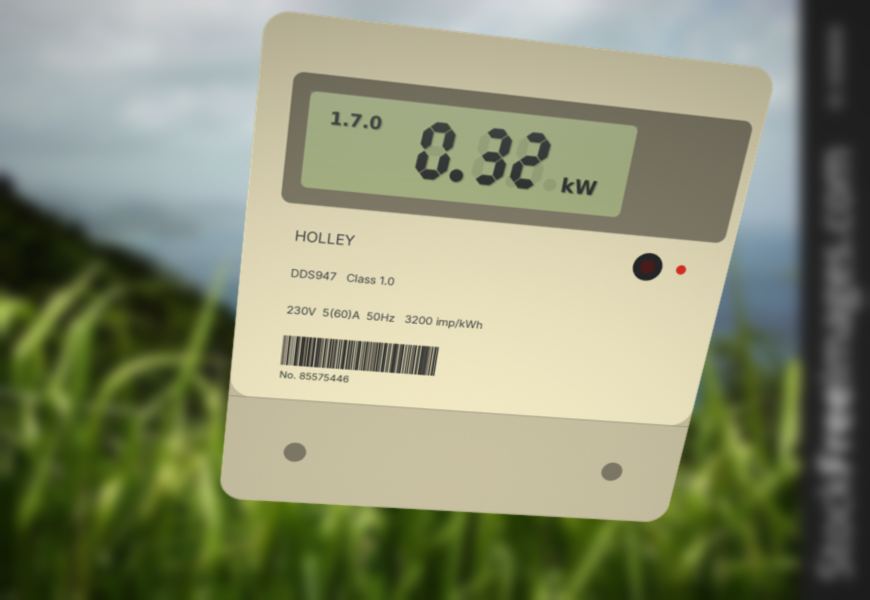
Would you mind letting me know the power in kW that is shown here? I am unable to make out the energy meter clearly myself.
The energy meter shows 0.32 kW
